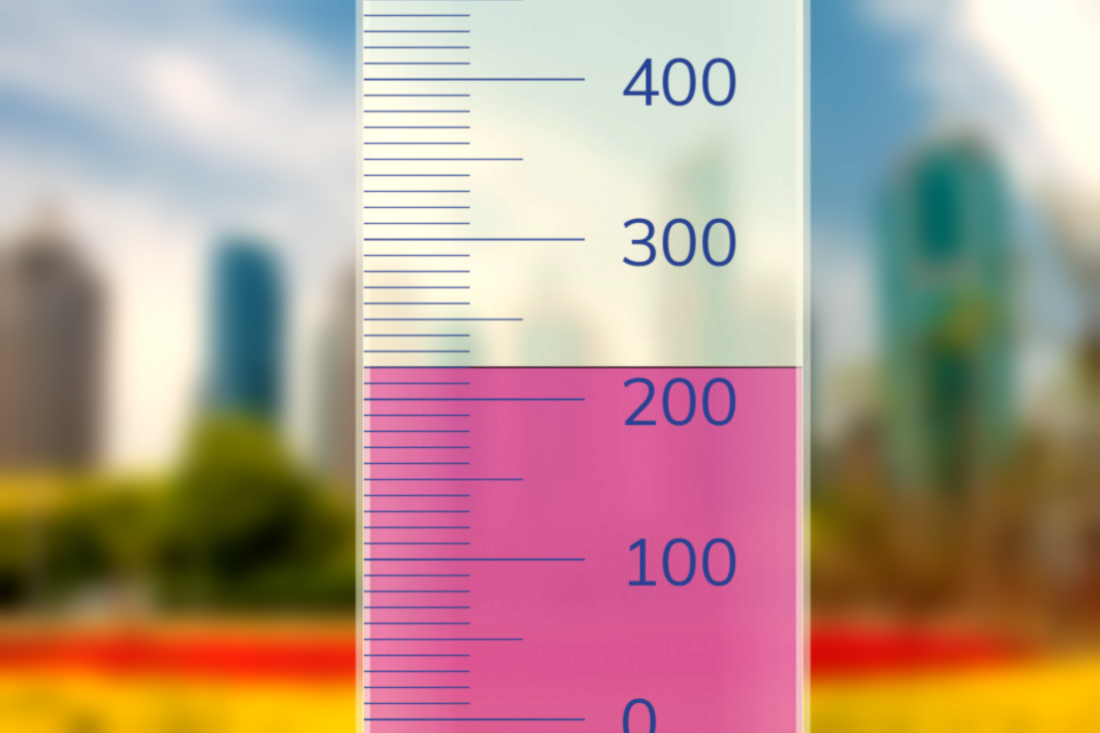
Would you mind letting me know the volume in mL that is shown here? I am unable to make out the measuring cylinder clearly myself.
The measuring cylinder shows 220 mL
